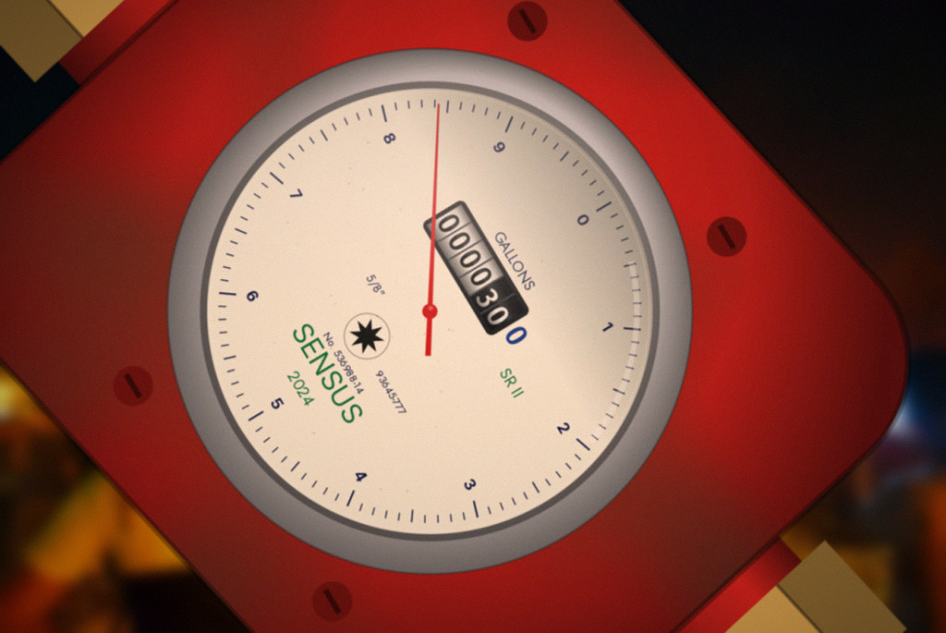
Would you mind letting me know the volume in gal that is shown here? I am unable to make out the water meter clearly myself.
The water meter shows 298.4 gal
